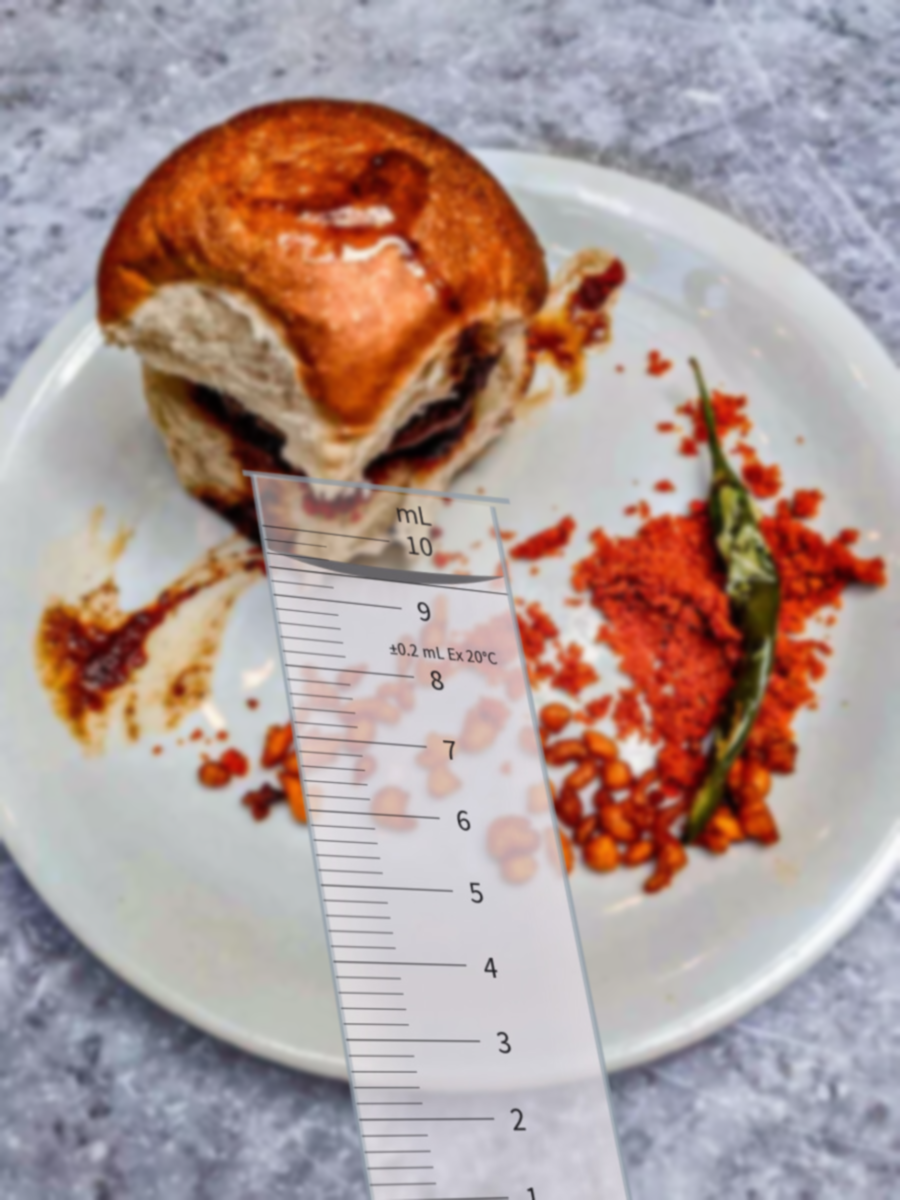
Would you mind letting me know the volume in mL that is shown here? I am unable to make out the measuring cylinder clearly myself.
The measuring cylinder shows 9.4 mL
